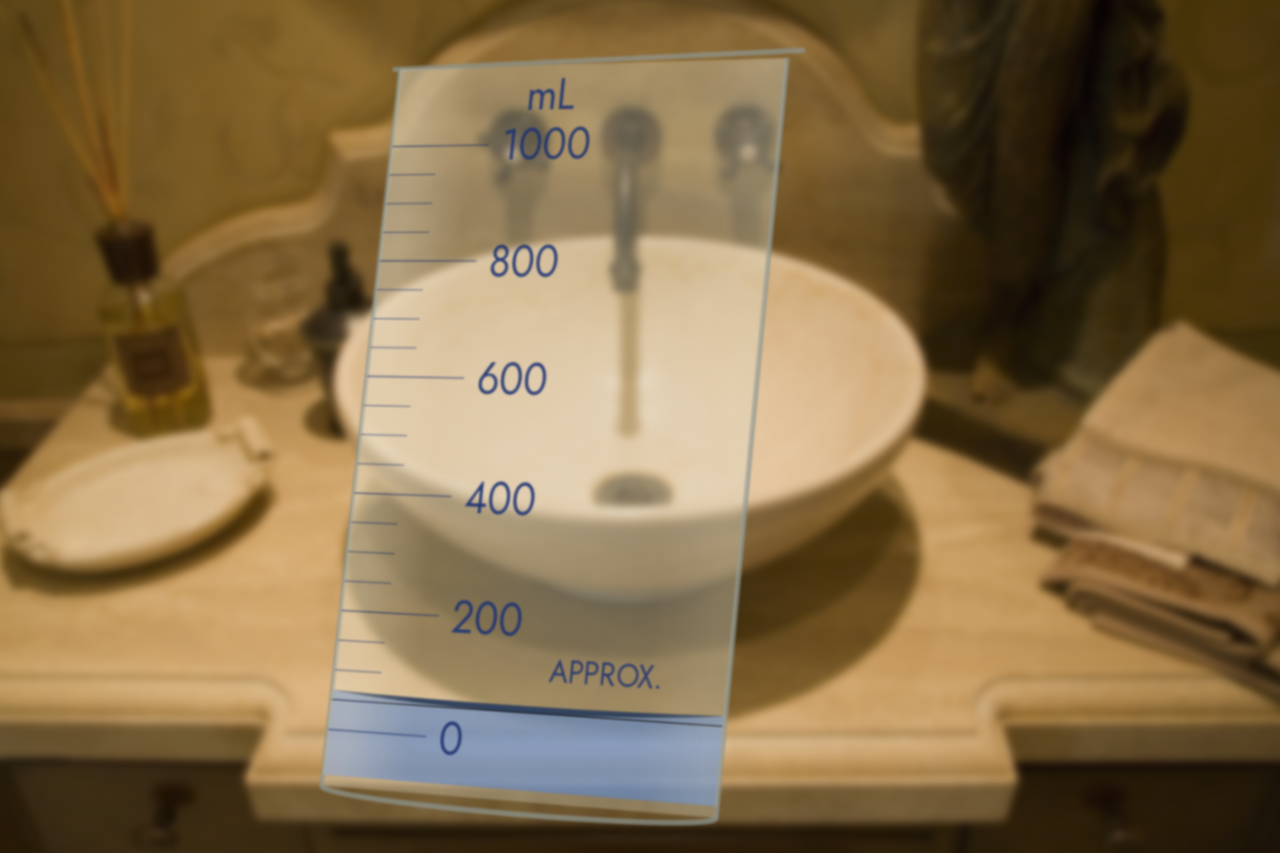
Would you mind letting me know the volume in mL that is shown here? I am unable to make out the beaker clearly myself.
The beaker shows 50 mL
